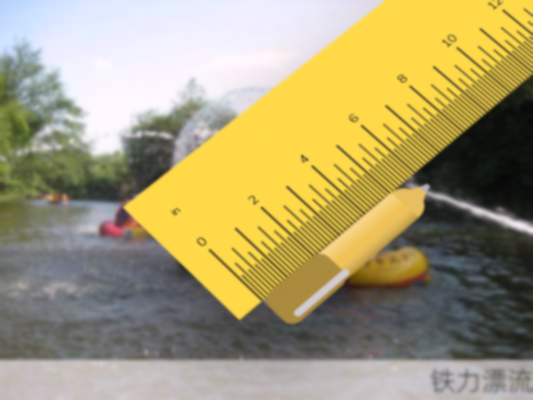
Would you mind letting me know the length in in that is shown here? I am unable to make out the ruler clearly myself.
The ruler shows 6 in
